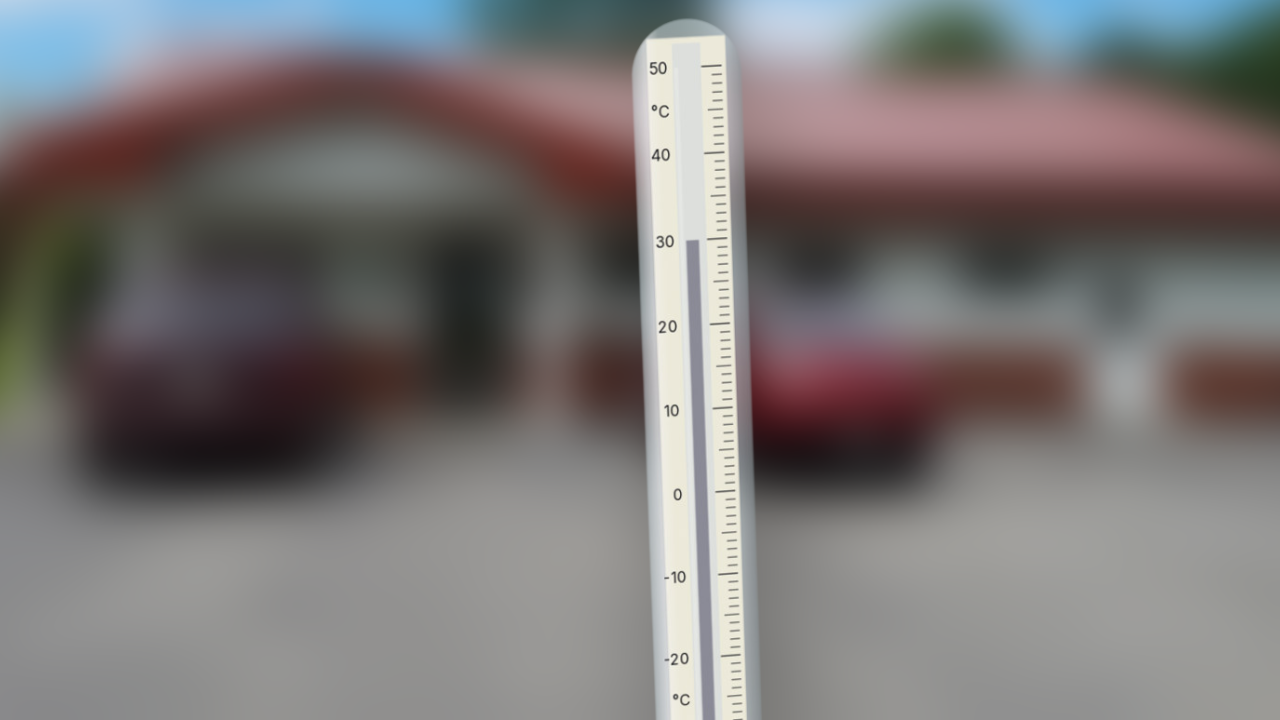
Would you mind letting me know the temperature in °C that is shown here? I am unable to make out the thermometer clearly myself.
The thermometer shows 30 °C
